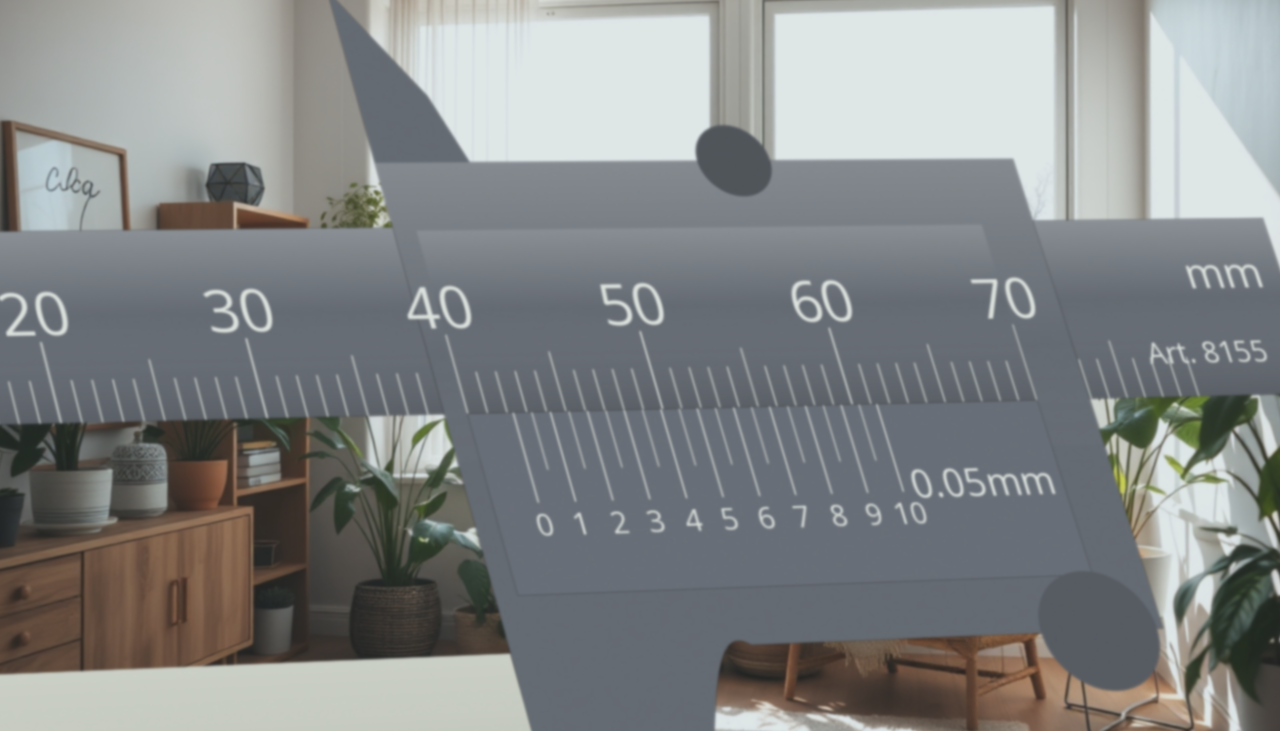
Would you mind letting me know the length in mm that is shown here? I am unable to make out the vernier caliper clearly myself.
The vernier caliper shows 42.3 mm
